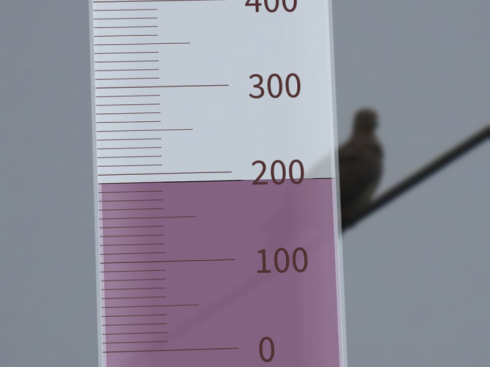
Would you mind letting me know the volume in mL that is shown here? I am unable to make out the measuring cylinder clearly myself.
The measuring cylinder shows 190 mL
